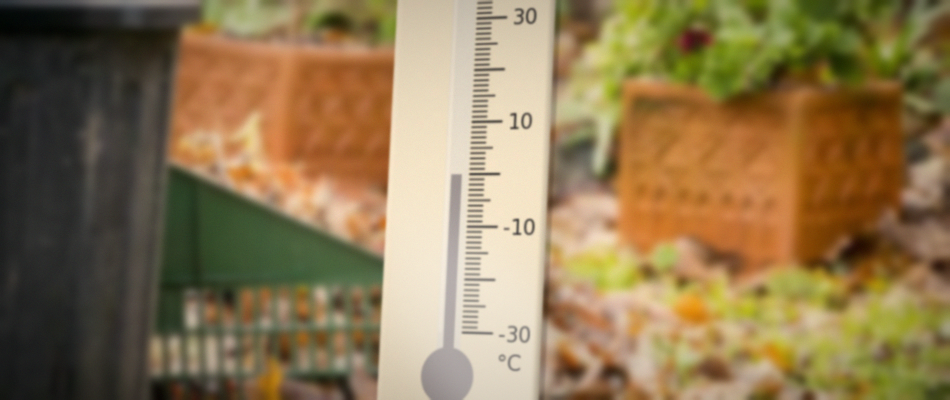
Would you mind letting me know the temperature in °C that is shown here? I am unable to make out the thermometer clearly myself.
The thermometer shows 0 °C
